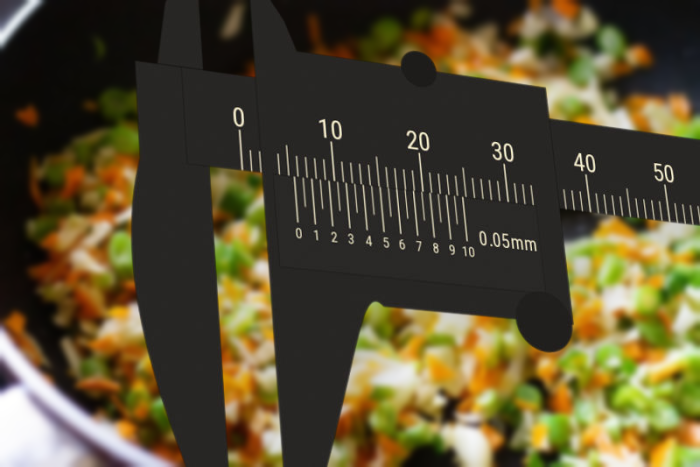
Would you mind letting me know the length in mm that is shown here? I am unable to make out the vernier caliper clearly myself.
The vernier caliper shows 5.6 mm
